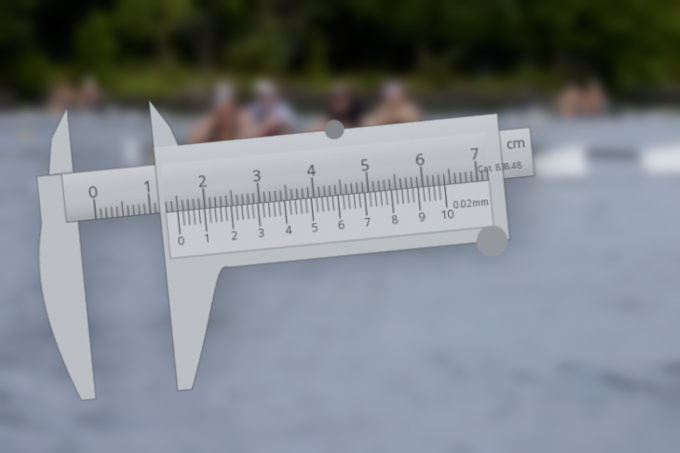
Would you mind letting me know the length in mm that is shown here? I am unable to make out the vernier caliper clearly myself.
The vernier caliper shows 15.0 mm
